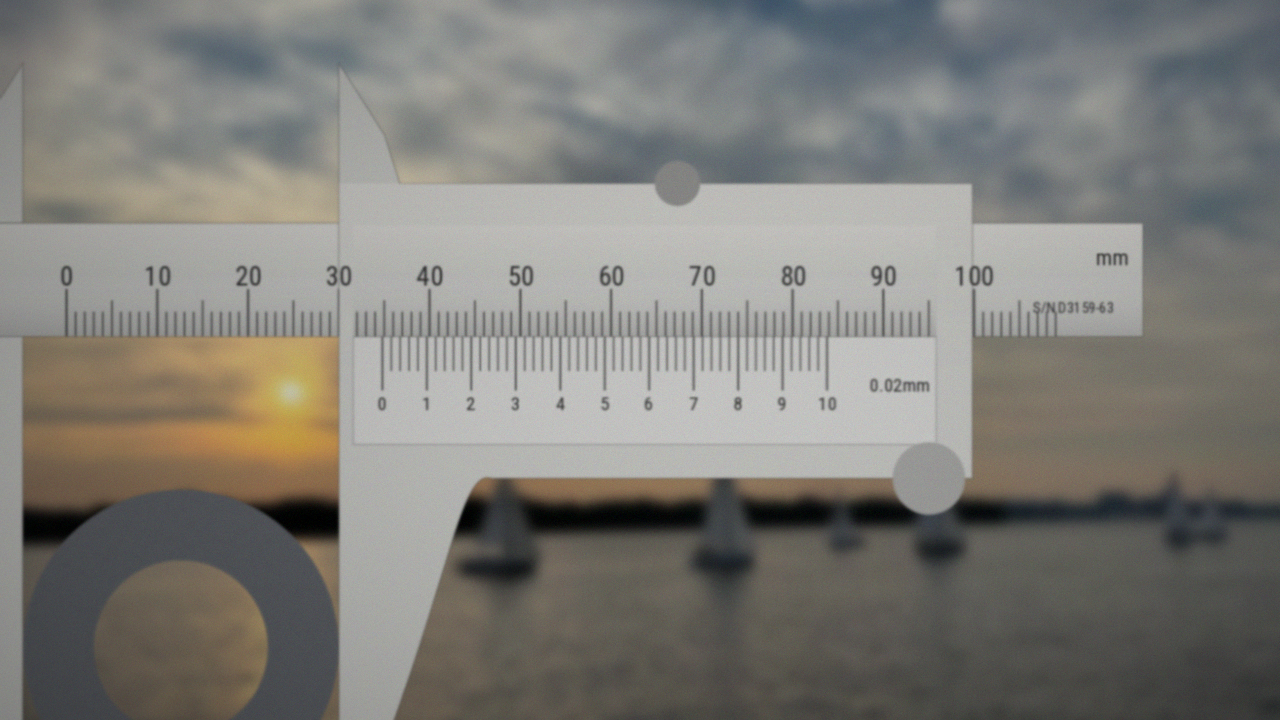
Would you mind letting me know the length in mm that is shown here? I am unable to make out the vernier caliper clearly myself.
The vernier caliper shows 34.8 mm
